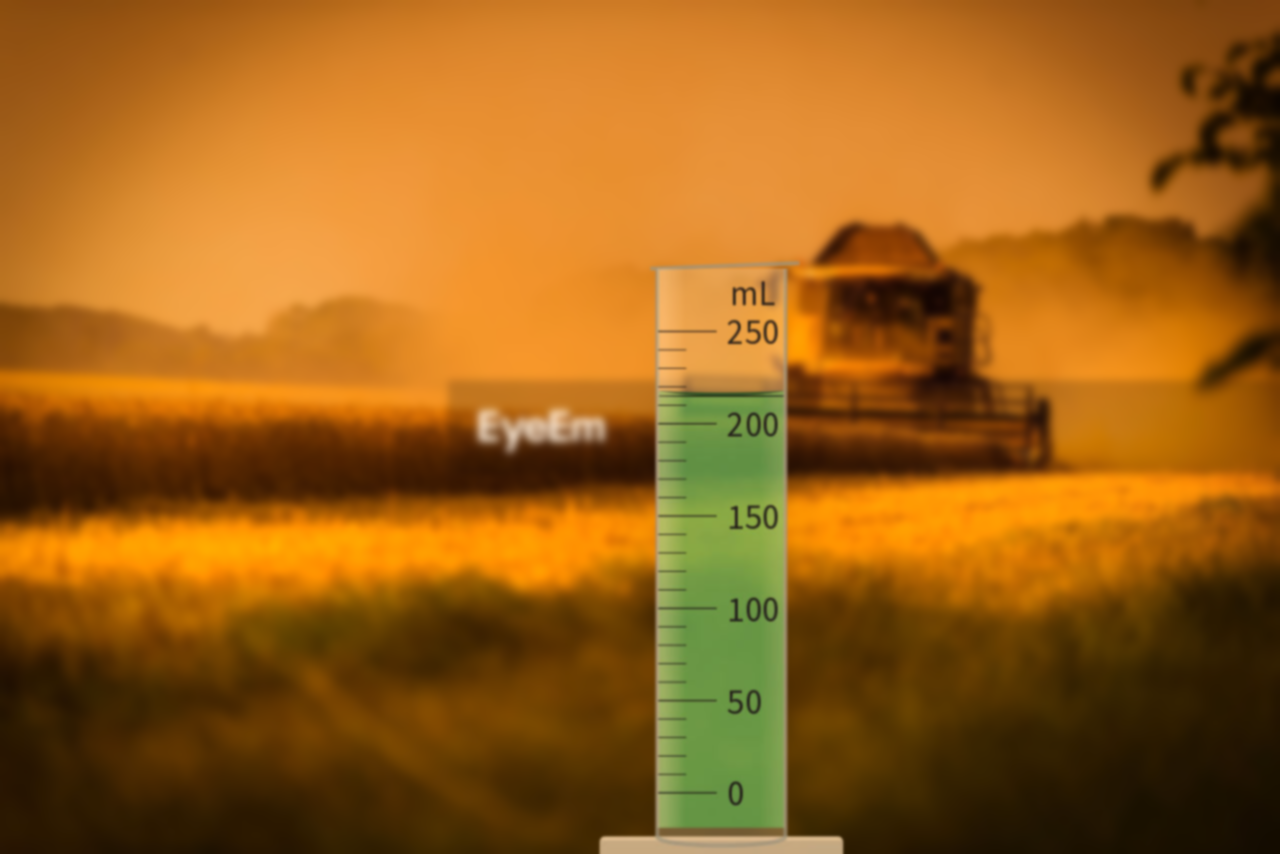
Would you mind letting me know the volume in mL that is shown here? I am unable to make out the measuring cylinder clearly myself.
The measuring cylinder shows 215 mL
